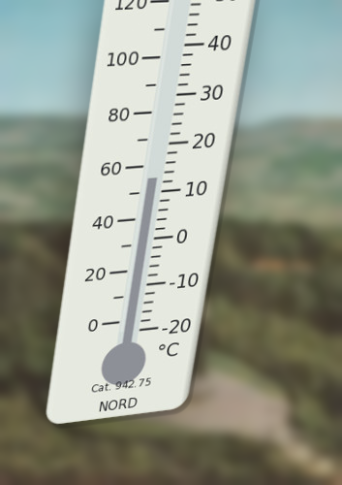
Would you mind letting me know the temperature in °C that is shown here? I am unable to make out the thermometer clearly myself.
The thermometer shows 13 °C
